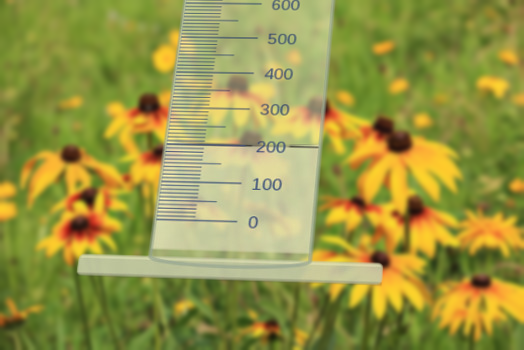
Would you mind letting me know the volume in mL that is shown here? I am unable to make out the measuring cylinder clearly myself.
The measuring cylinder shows 200 mL
